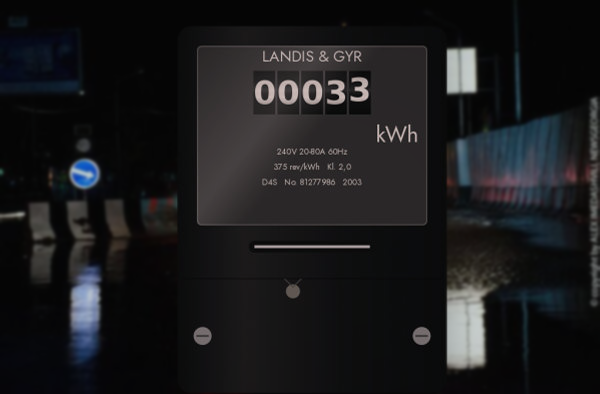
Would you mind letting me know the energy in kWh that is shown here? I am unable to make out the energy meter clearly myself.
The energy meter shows 33 kWh
